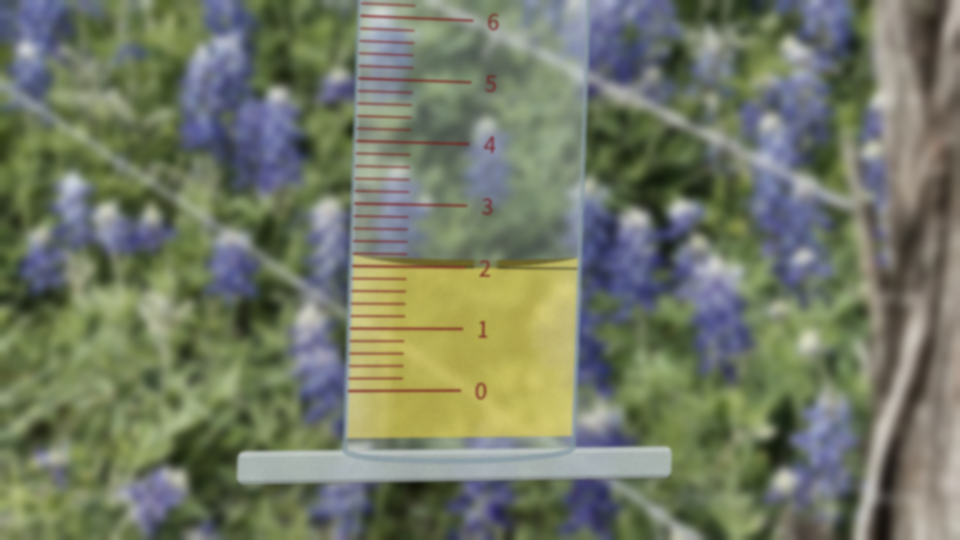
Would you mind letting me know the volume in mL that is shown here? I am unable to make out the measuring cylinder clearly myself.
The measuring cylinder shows 2 mL
